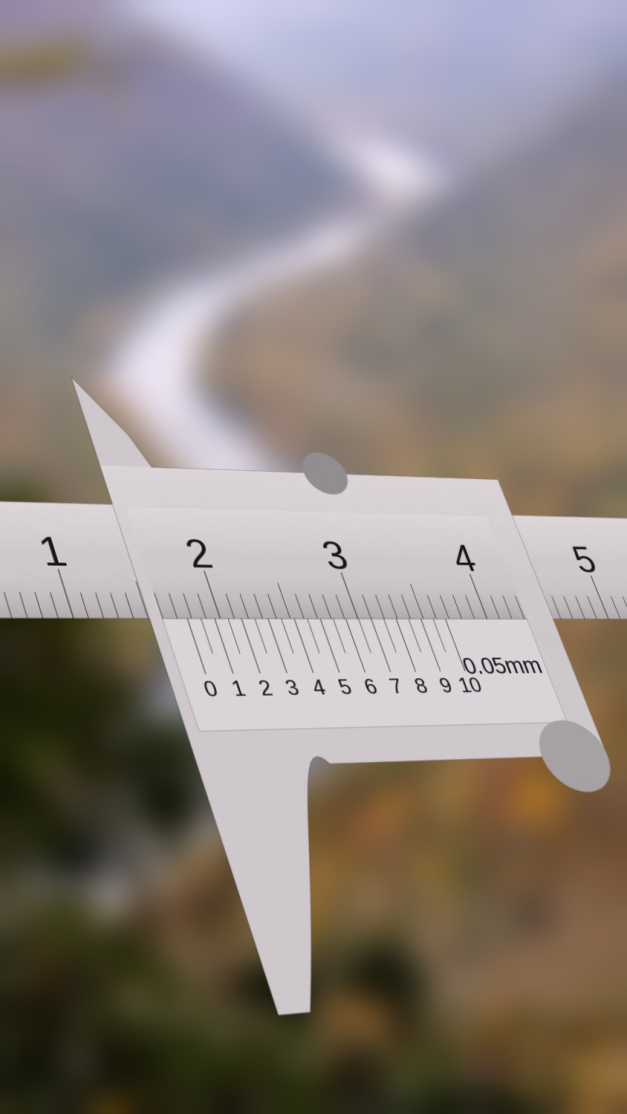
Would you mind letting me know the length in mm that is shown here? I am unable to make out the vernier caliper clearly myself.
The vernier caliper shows 17.7 mm
